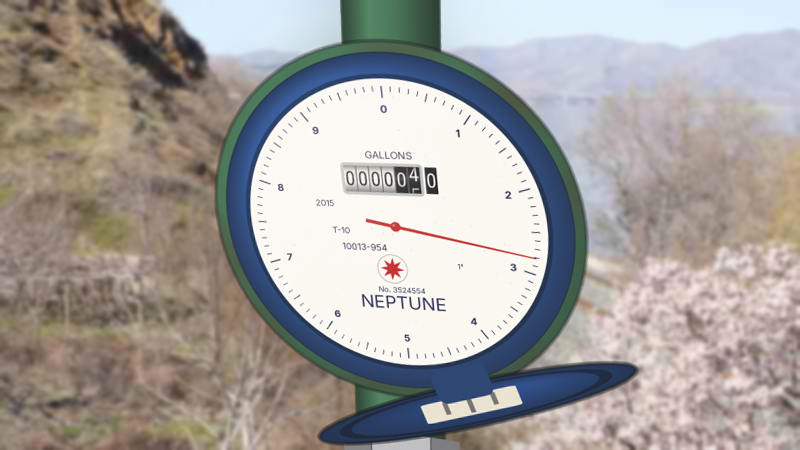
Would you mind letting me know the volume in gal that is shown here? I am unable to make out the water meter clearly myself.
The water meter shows 42.8 gal
